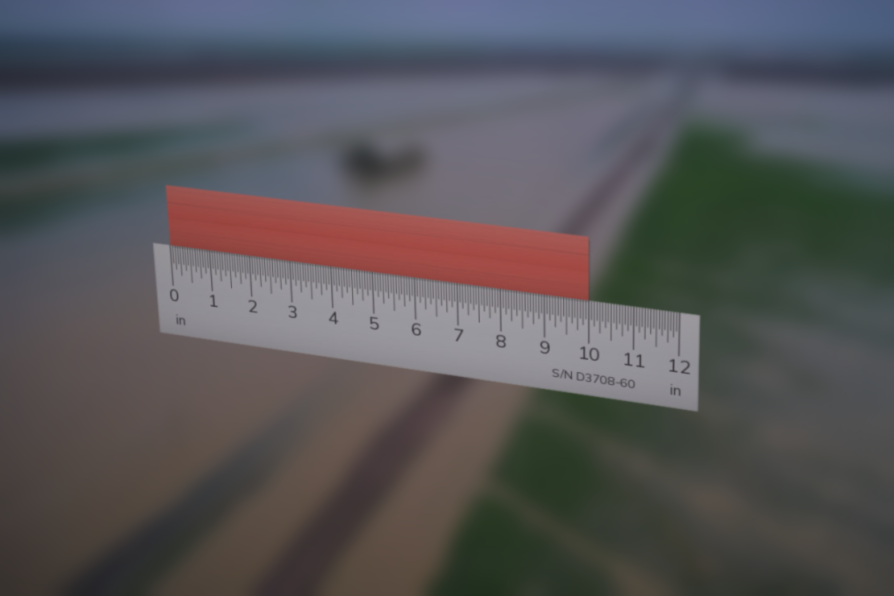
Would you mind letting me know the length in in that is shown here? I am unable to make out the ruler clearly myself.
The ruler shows 10 in
